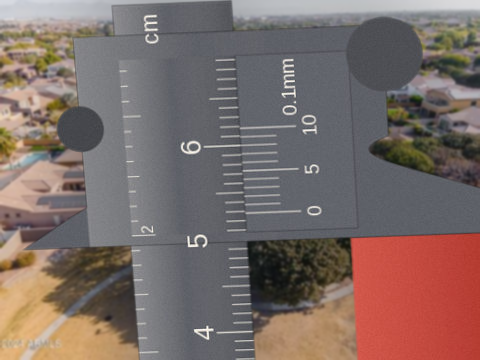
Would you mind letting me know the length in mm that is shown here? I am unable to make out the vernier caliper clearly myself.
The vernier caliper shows 52.8 mm
